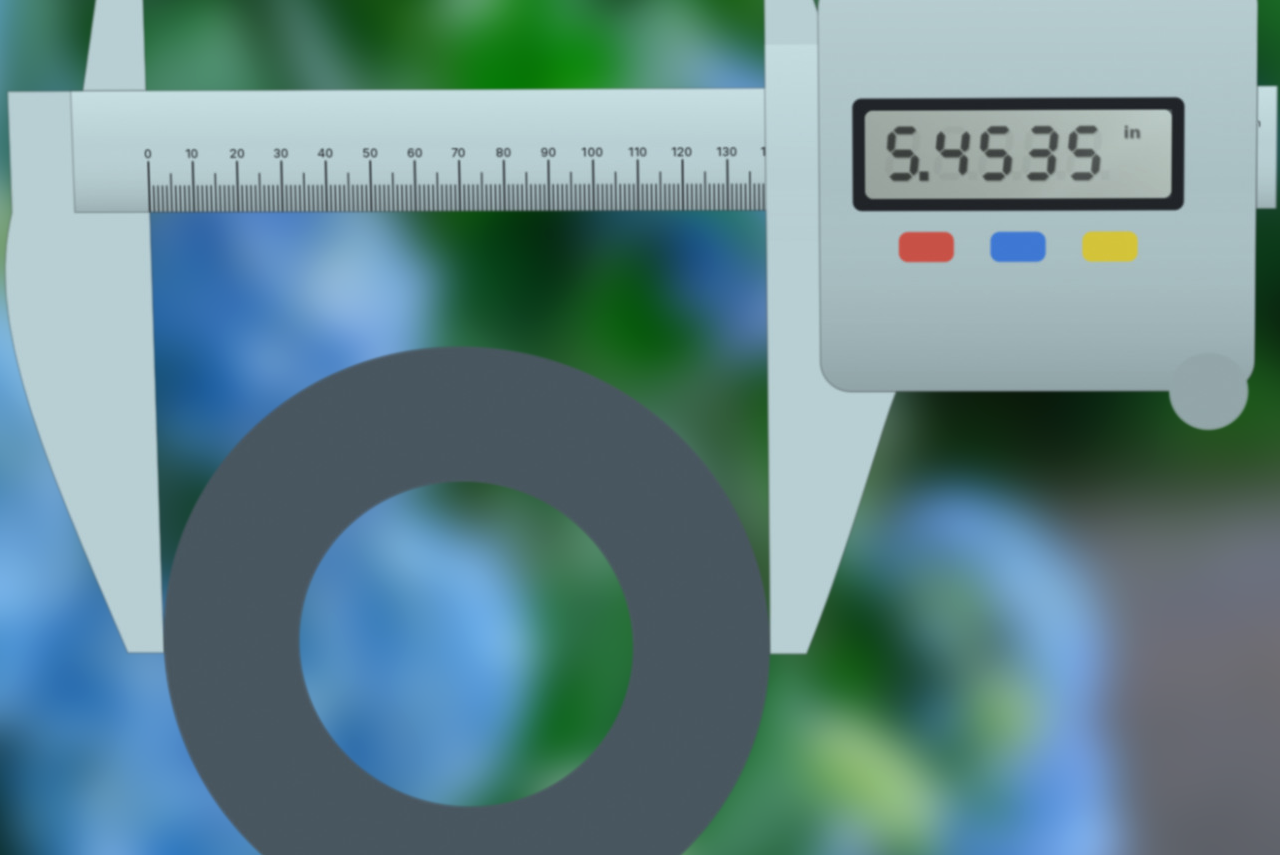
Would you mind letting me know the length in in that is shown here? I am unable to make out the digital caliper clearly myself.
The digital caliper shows 5.4535 in
